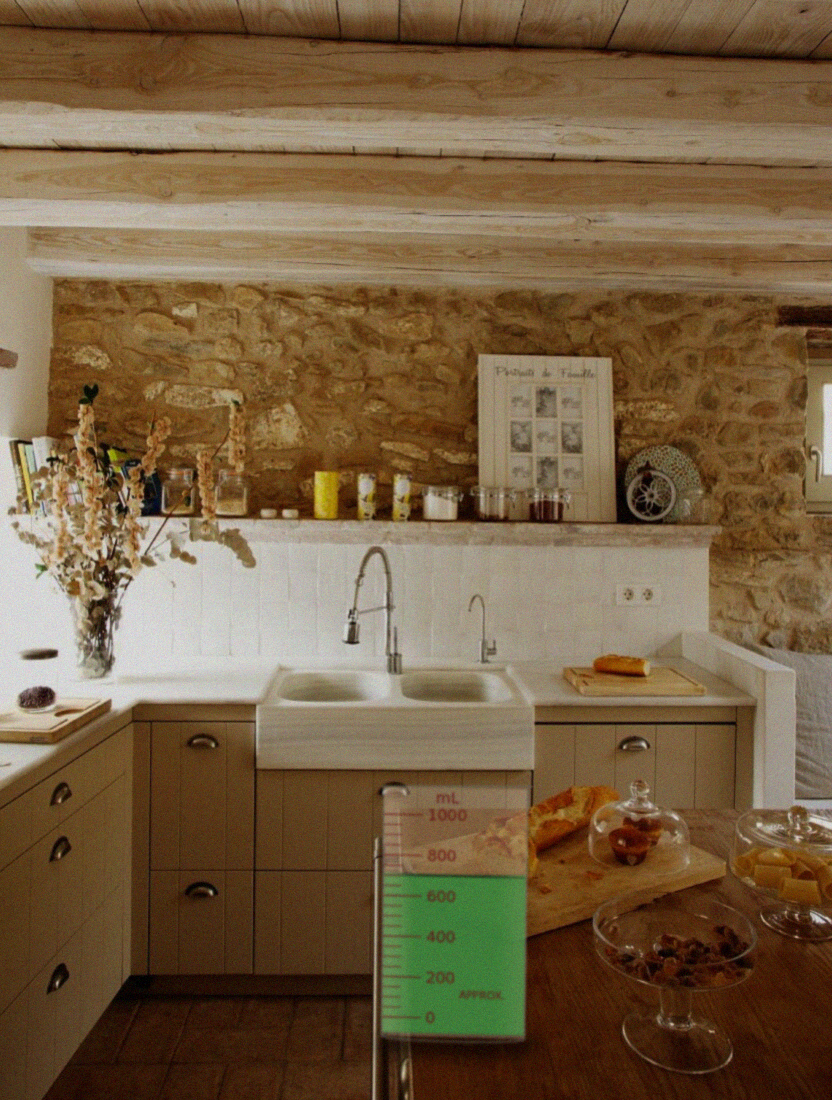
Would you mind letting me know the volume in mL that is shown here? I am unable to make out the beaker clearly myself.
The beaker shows 700 mL
